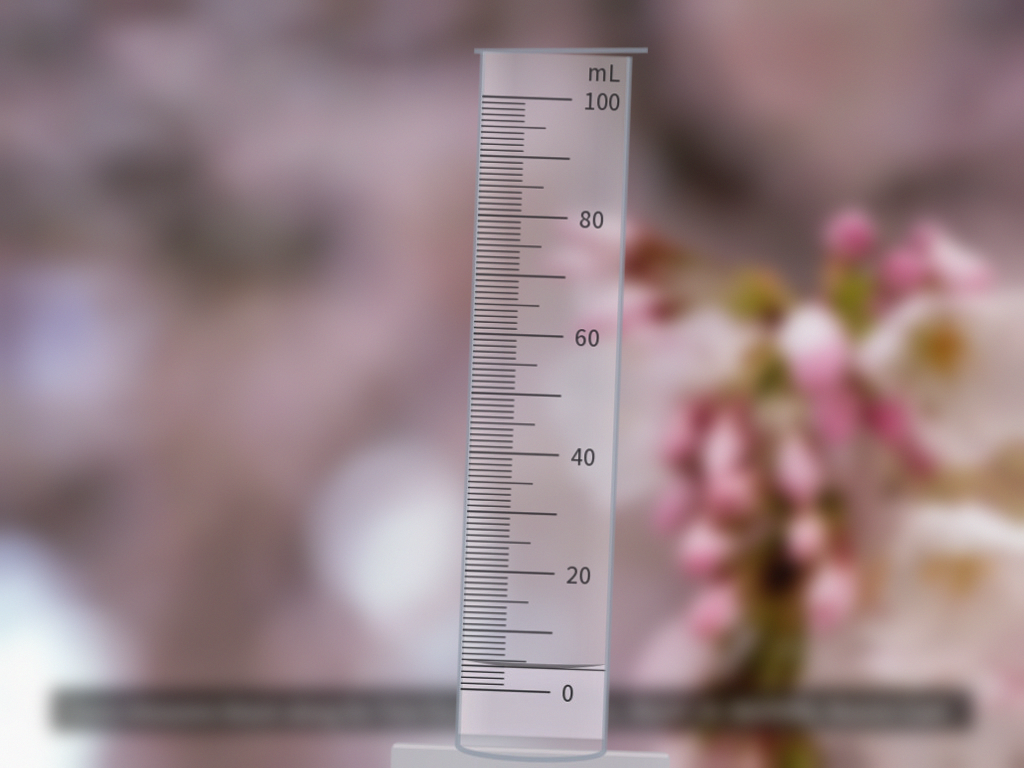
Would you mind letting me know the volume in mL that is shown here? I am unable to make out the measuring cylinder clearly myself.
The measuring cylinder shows 4 mL
